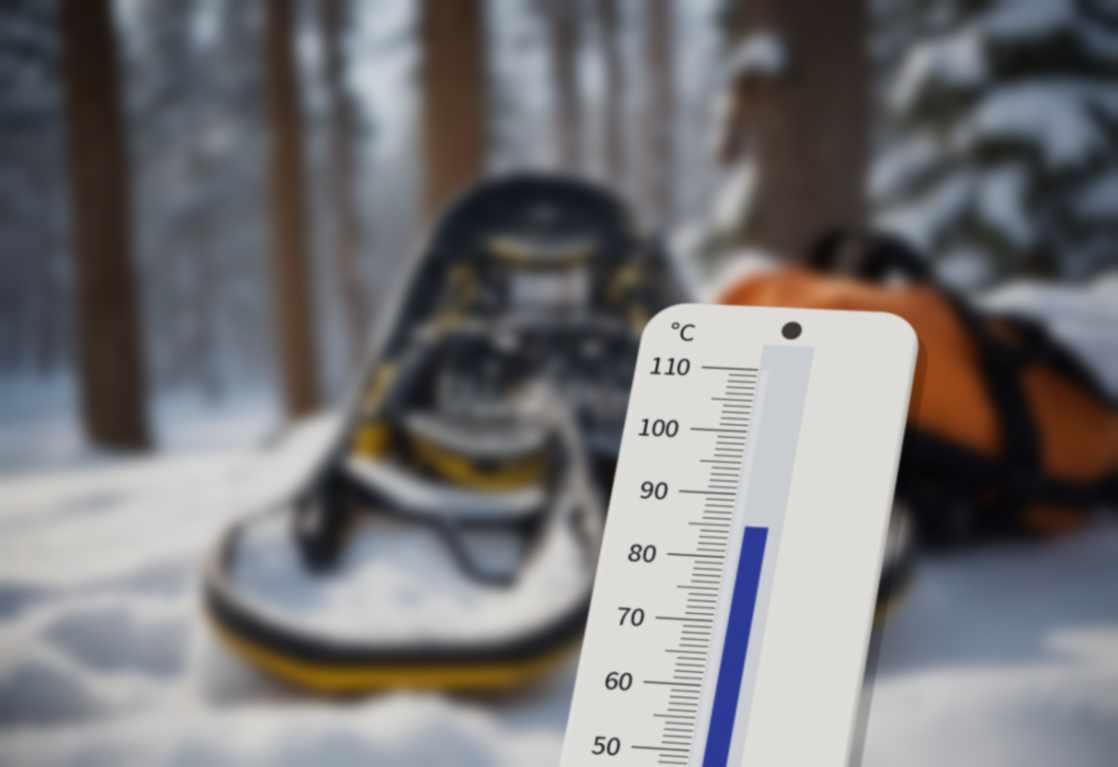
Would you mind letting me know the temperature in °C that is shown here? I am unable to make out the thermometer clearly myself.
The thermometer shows 85 °C
